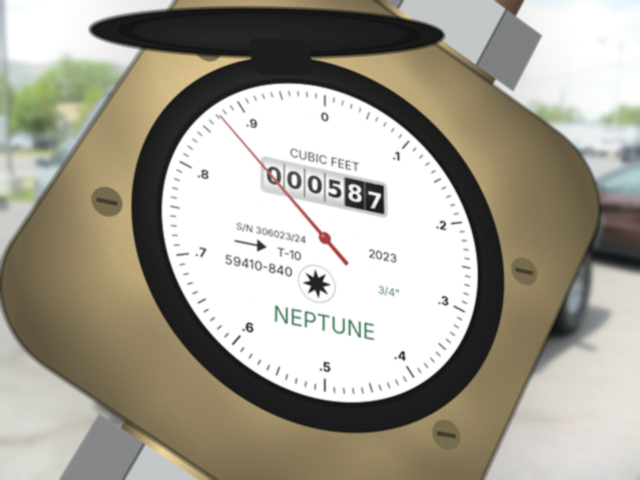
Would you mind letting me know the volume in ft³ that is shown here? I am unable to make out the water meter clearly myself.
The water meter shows 586.87 ft³
